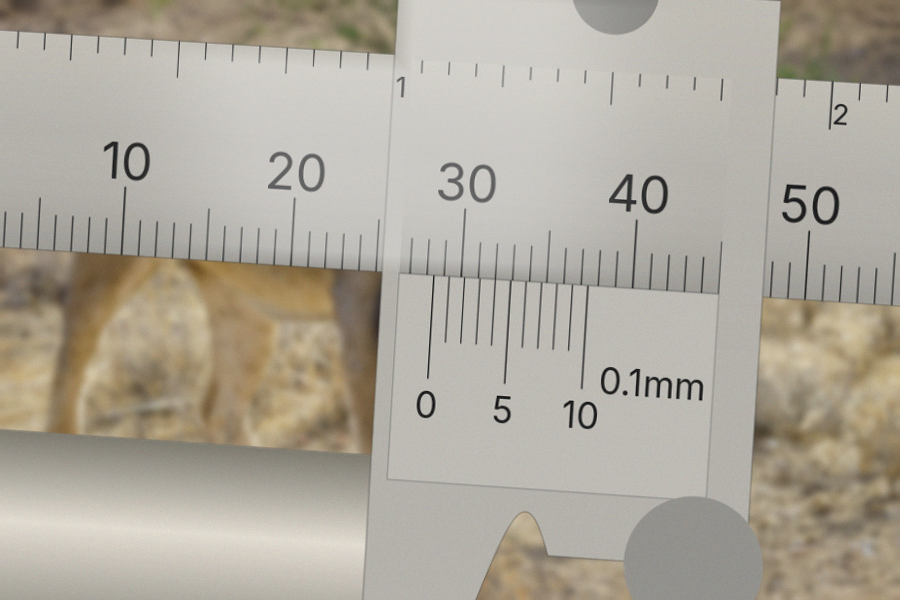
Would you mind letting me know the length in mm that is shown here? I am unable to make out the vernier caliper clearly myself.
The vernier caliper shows 28.4 mm
